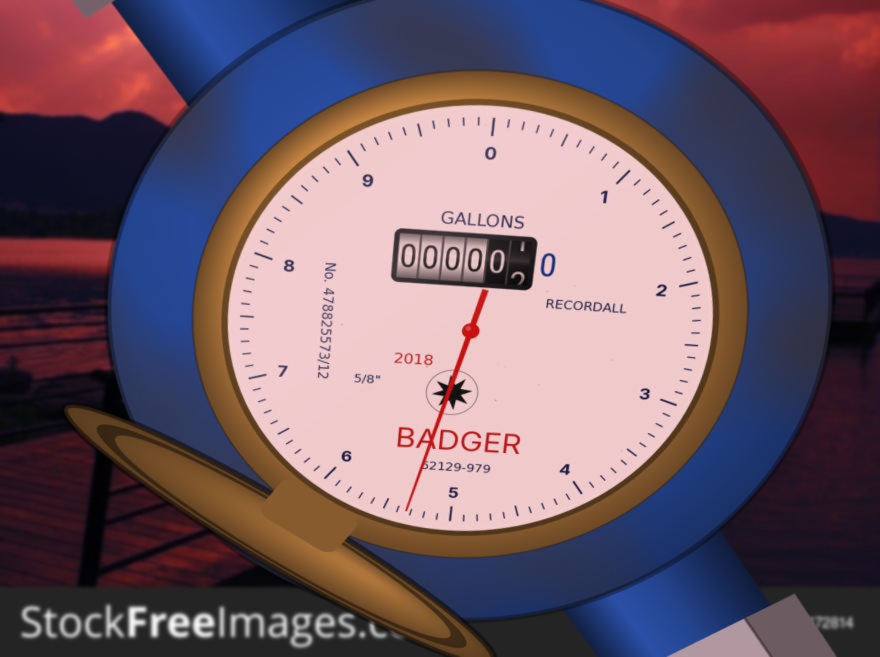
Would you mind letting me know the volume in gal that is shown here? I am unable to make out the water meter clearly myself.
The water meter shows 15.3 gal
